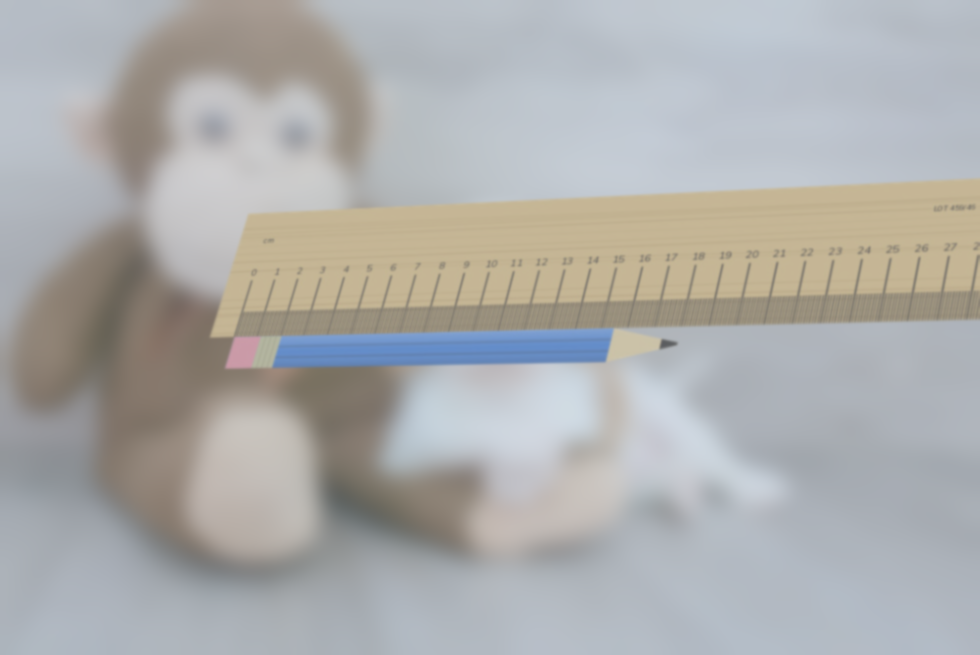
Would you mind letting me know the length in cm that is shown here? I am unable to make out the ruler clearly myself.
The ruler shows 18 cm
